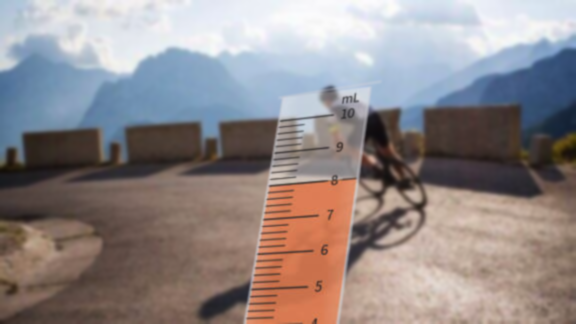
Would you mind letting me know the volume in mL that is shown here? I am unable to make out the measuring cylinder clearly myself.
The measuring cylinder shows 8 mL
